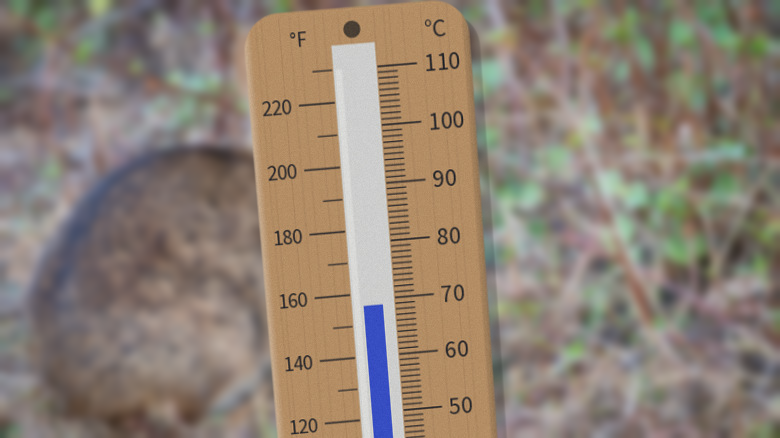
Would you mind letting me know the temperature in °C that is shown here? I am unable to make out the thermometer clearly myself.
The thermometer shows 69 °C
